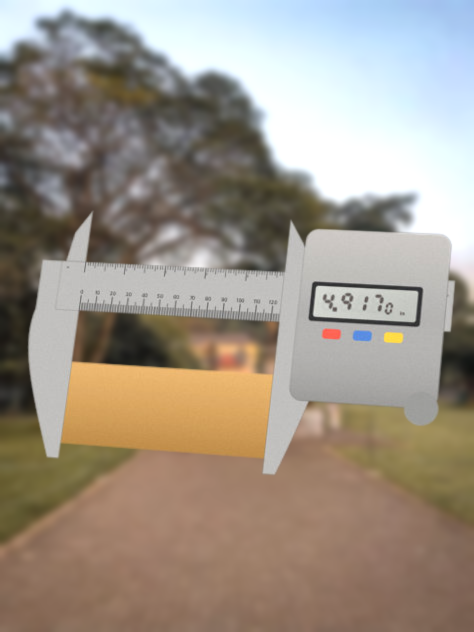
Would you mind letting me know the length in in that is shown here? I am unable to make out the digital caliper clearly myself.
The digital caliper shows 4.9170 in
